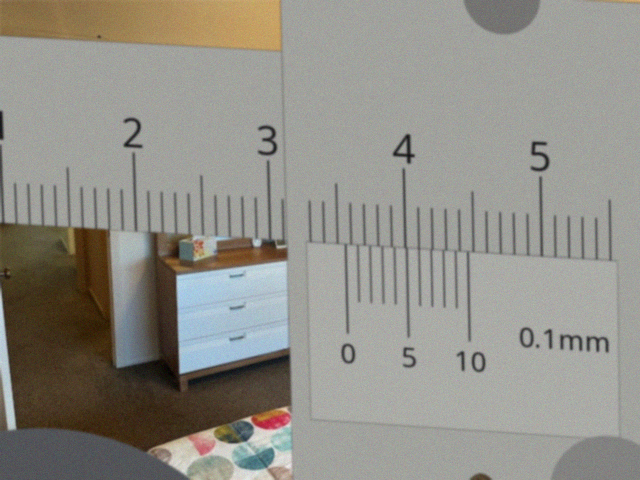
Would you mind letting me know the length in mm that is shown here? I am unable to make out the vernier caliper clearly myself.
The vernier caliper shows 35.6 mm
